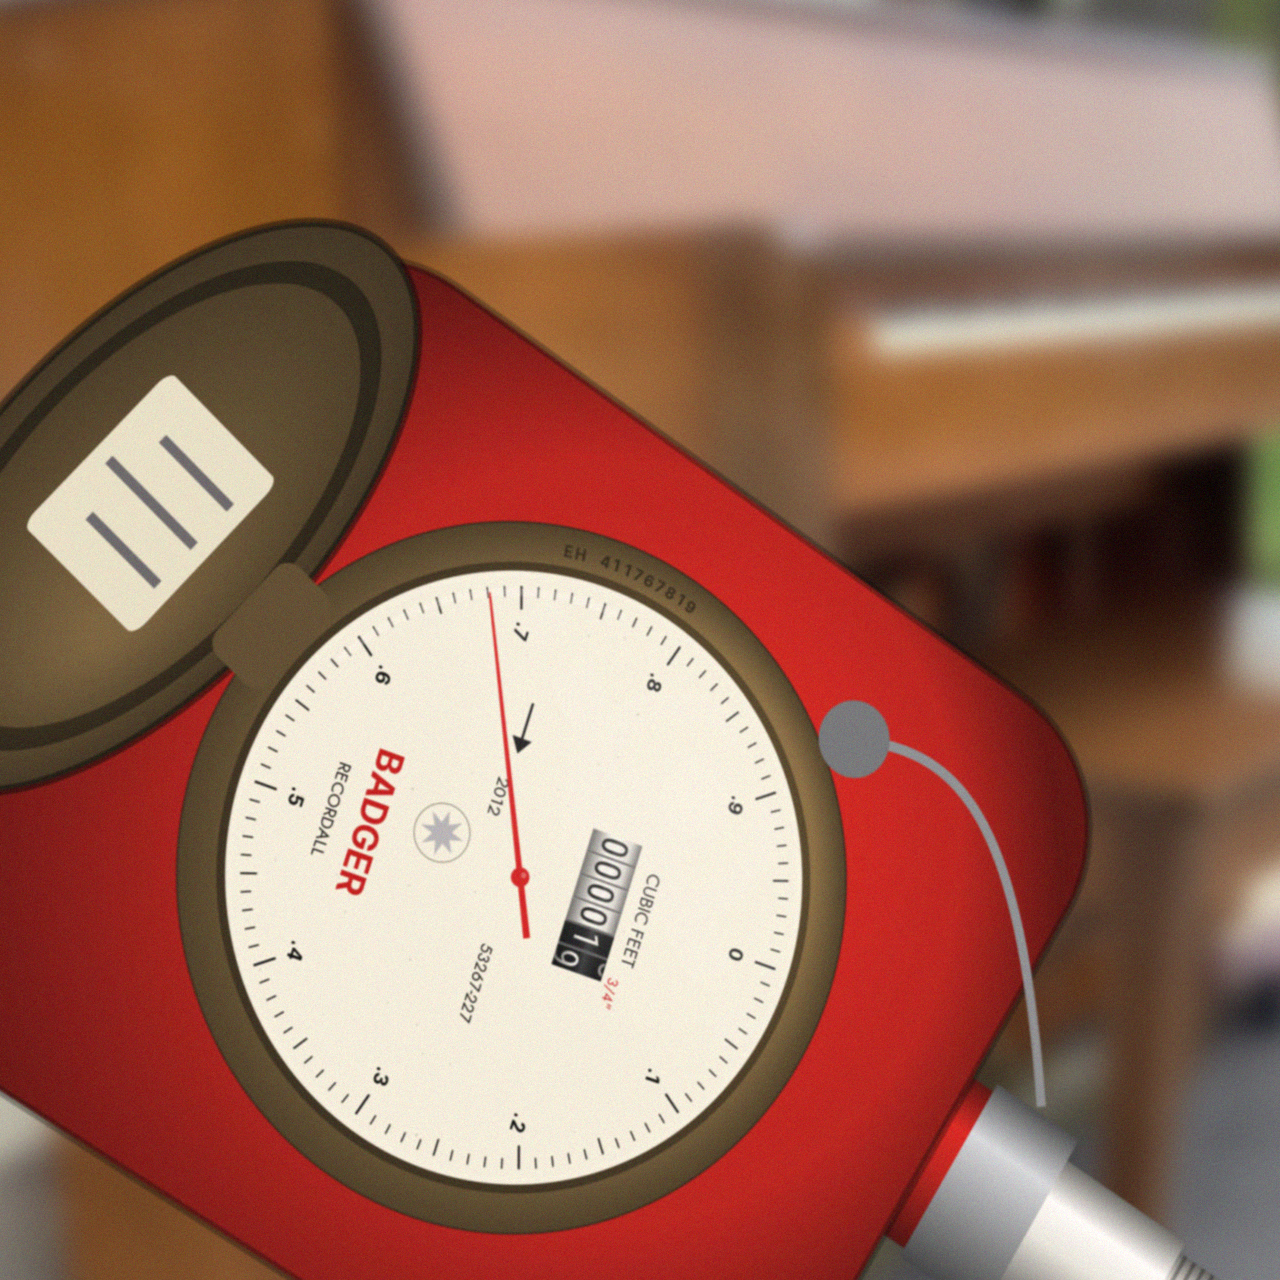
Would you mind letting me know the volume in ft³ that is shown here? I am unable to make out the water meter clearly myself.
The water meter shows 18.68 ft³
